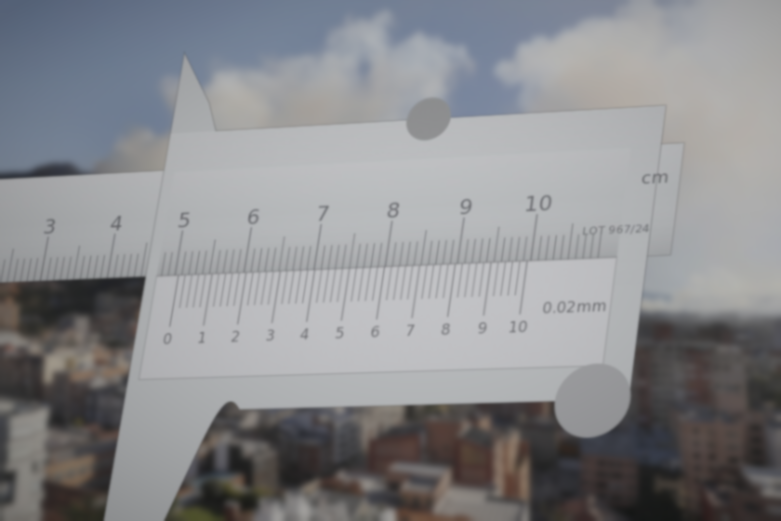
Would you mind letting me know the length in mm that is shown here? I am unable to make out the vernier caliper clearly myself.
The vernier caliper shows 50.5 mm
